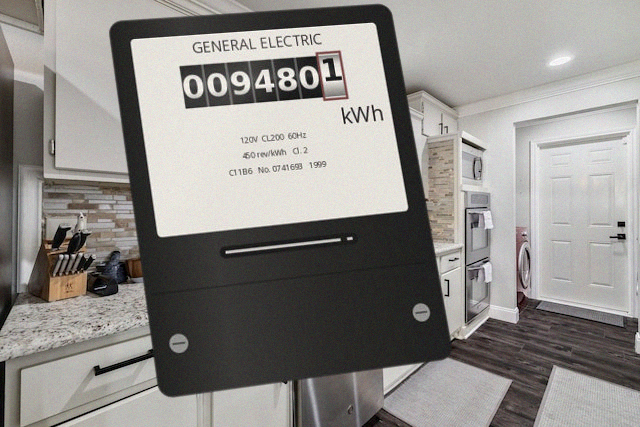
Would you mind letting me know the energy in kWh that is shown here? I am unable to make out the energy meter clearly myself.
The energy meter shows 9480.1 kWh
